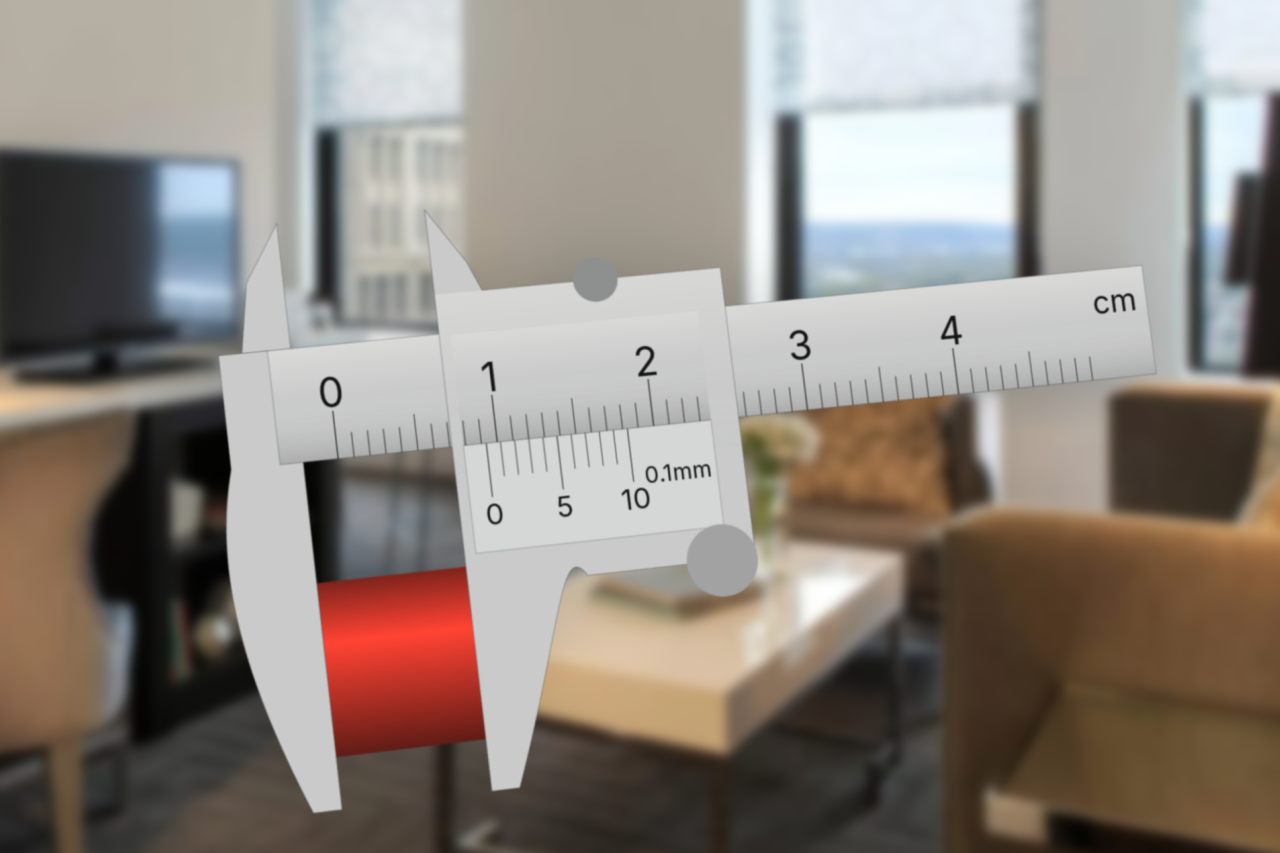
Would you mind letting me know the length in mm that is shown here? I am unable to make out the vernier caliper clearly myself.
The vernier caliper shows 9.3 mm
